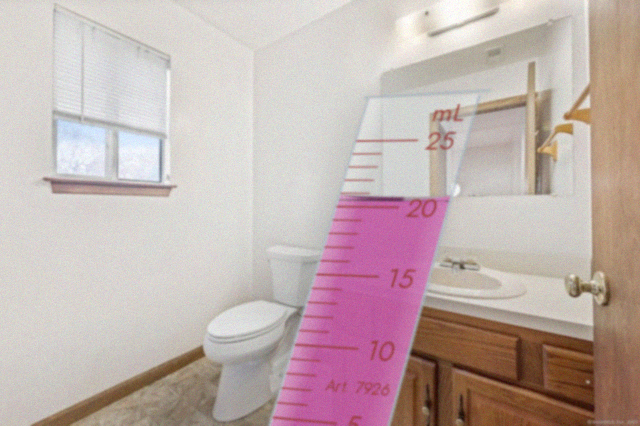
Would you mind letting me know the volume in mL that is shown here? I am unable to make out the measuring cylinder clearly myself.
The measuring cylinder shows 20.5 mL
